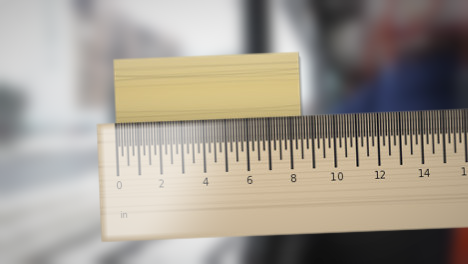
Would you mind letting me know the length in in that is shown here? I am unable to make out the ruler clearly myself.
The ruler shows 8.5 in
